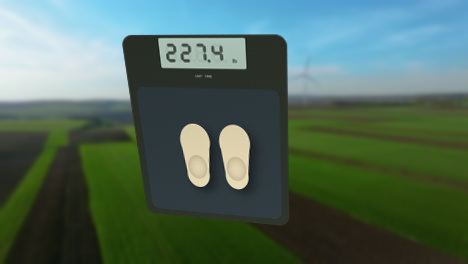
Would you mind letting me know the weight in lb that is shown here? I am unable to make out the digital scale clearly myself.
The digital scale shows 227.4 lb
